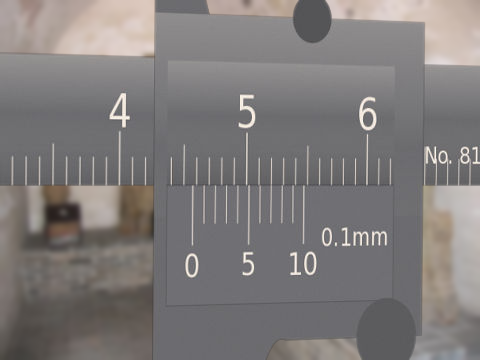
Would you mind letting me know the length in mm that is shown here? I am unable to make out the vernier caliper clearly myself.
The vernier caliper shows 45.7 mm
